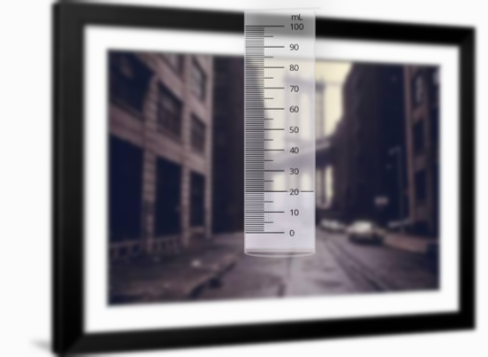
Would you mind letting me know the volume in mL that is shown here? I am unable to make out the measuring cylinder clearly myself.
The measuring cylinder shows 20 mL
